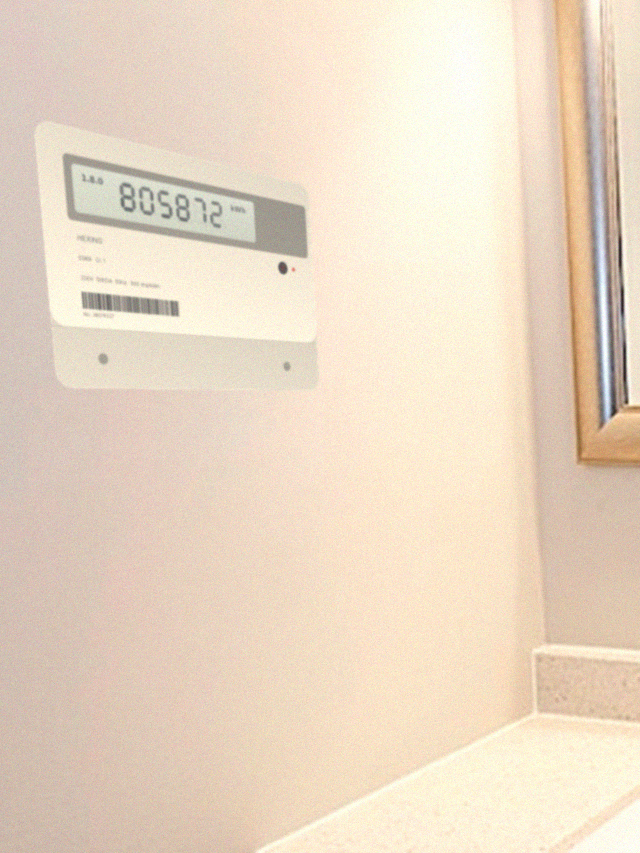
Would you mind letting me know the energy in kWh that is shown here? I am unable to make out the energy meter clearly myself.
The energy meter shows 805872 kWh
